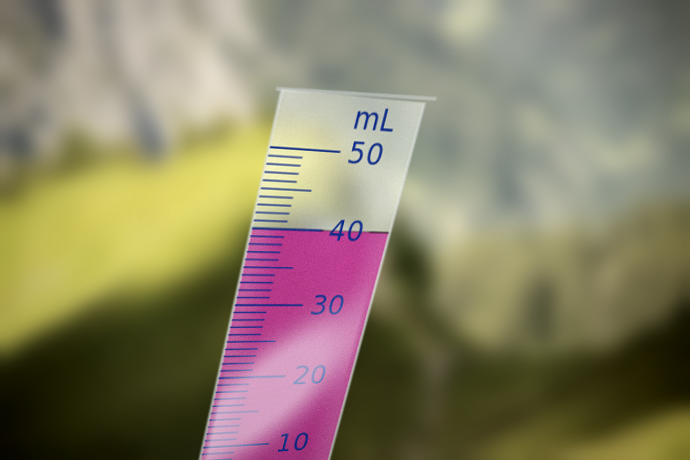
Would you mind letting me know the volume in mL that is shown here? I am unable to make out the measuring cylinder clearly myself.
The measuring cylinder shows 40 mL
